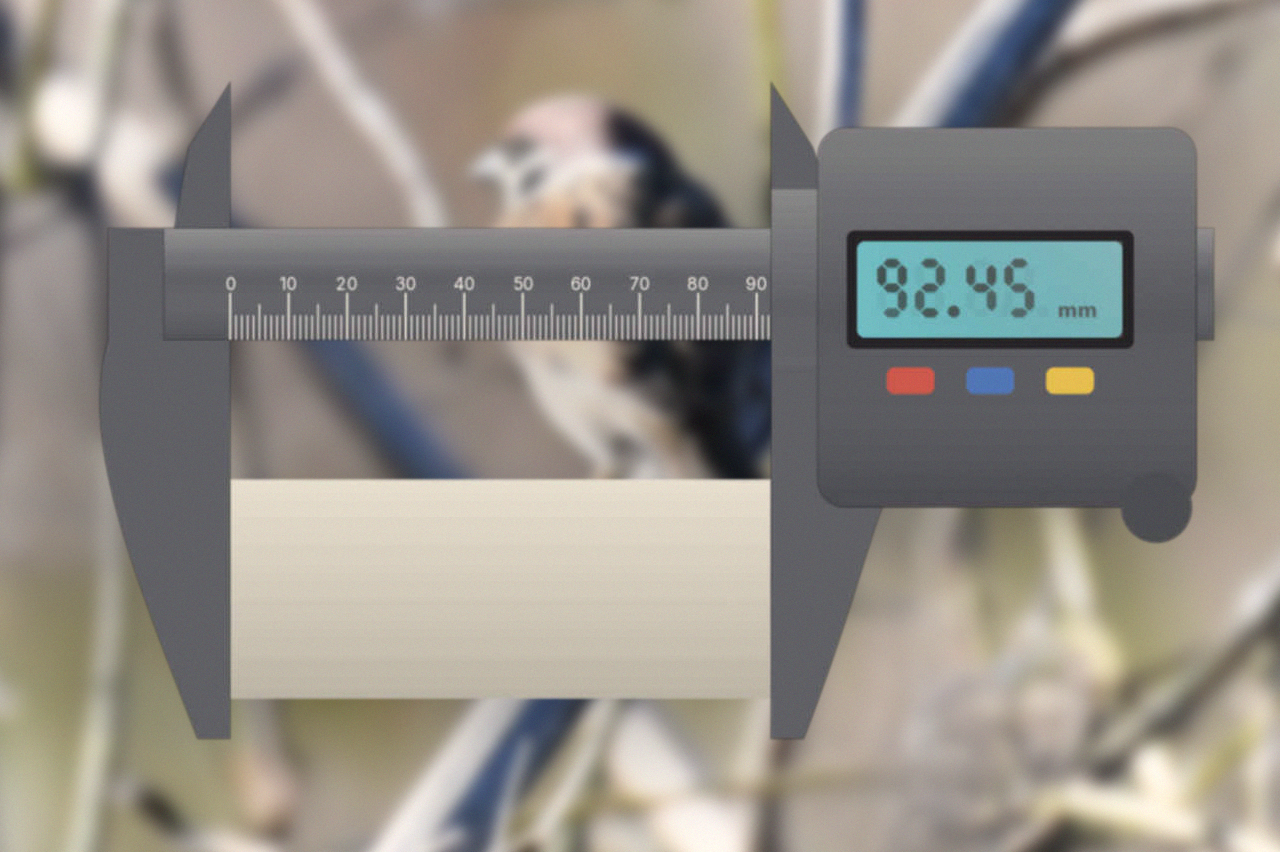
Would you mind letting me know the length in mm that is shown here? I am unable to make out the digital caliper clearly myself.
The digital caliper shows 92.45 mm
